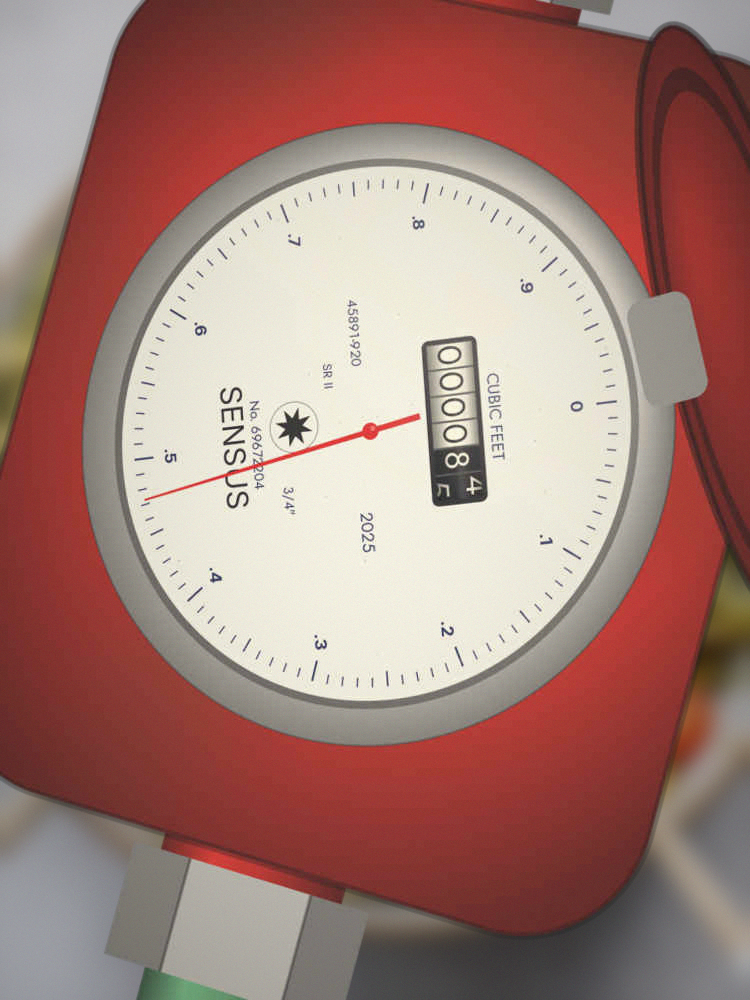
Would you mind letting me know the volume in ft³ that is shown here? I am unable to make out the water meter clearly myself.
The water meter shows 84.47 ft³
